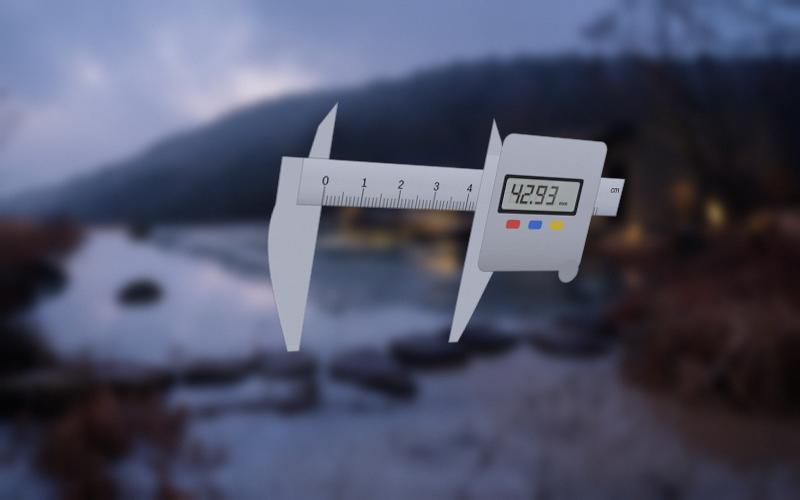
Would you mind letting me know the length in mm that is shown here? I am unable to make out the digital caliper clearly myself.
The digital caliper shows 42.93 mm
